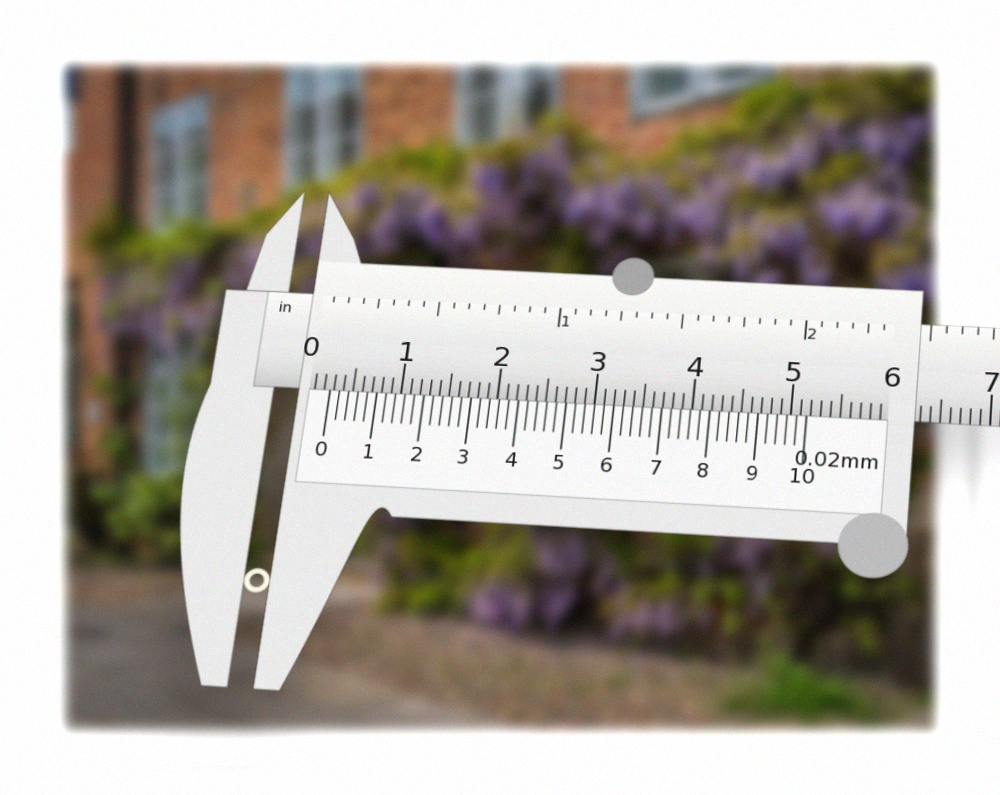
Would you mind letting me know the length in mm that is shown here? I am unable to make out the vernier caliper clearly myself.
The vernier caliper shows 2.6 mm
